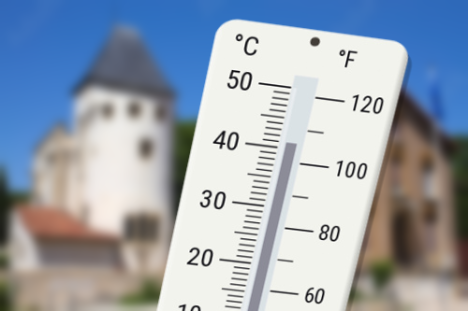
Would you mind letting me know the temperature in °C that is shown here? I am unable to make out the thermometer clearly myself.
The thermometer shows 41 °C
